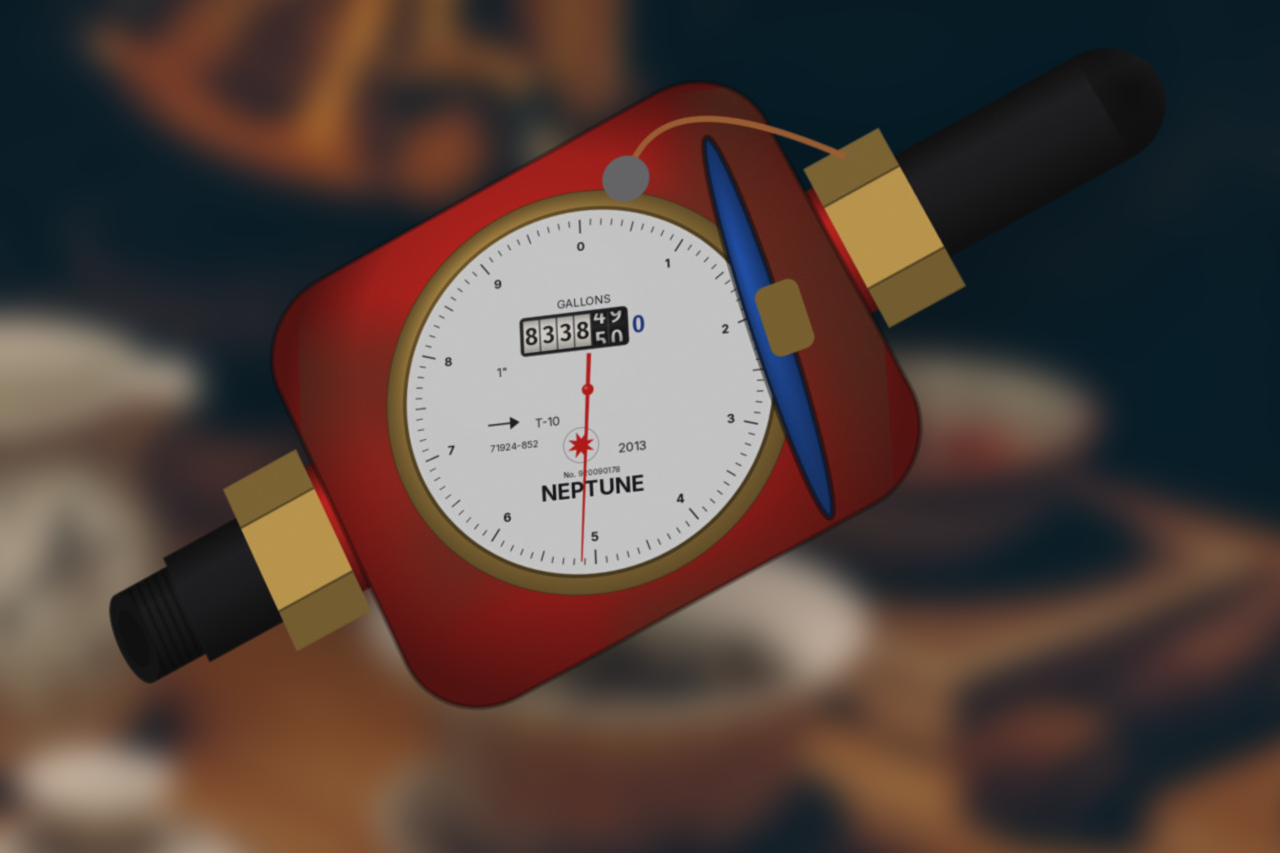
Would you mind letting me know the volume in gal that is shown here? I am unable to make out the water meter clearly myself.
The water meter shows 8338495.1 gal
